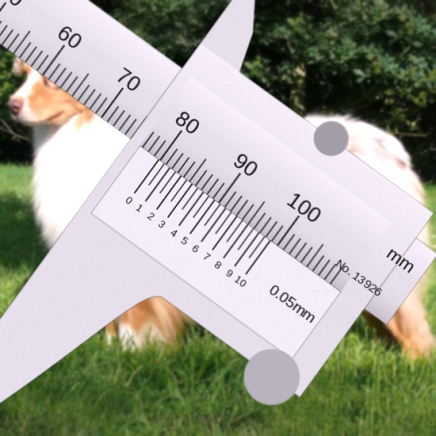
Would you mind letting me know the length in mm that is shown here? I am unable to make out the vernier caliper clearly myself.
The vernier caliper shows 79.8 mm
